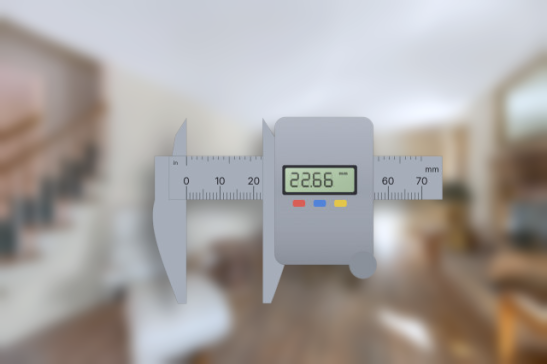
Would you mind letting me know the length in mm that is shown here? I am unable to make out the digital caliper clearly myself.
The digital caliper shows 22.66 mm
